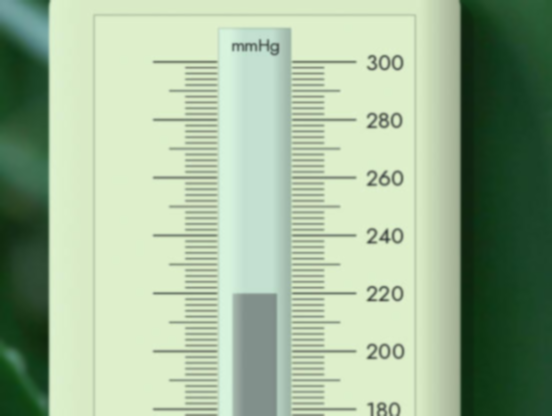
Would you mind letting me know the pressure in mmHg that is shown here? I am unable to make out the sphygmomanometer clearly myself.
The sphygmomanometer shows 220 mmHg
